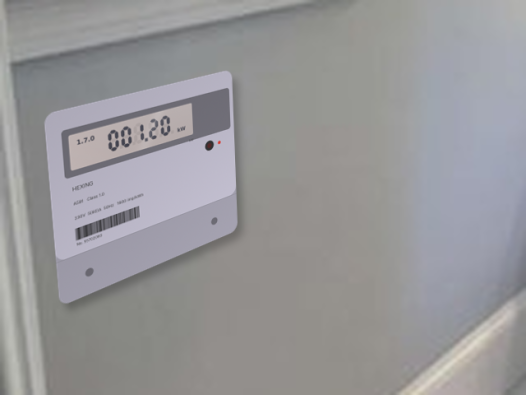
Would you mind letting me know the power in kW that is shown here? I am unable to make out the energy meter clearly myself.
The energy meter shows 1.20 kW
